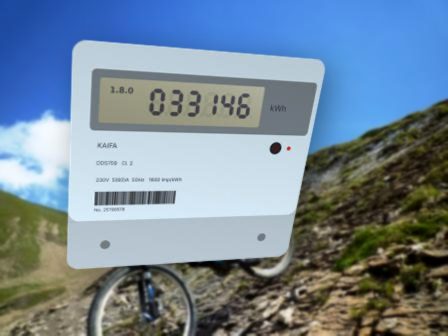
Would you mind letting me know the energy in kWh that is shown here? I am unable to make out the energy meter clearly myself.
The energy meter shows 33146 kWh
